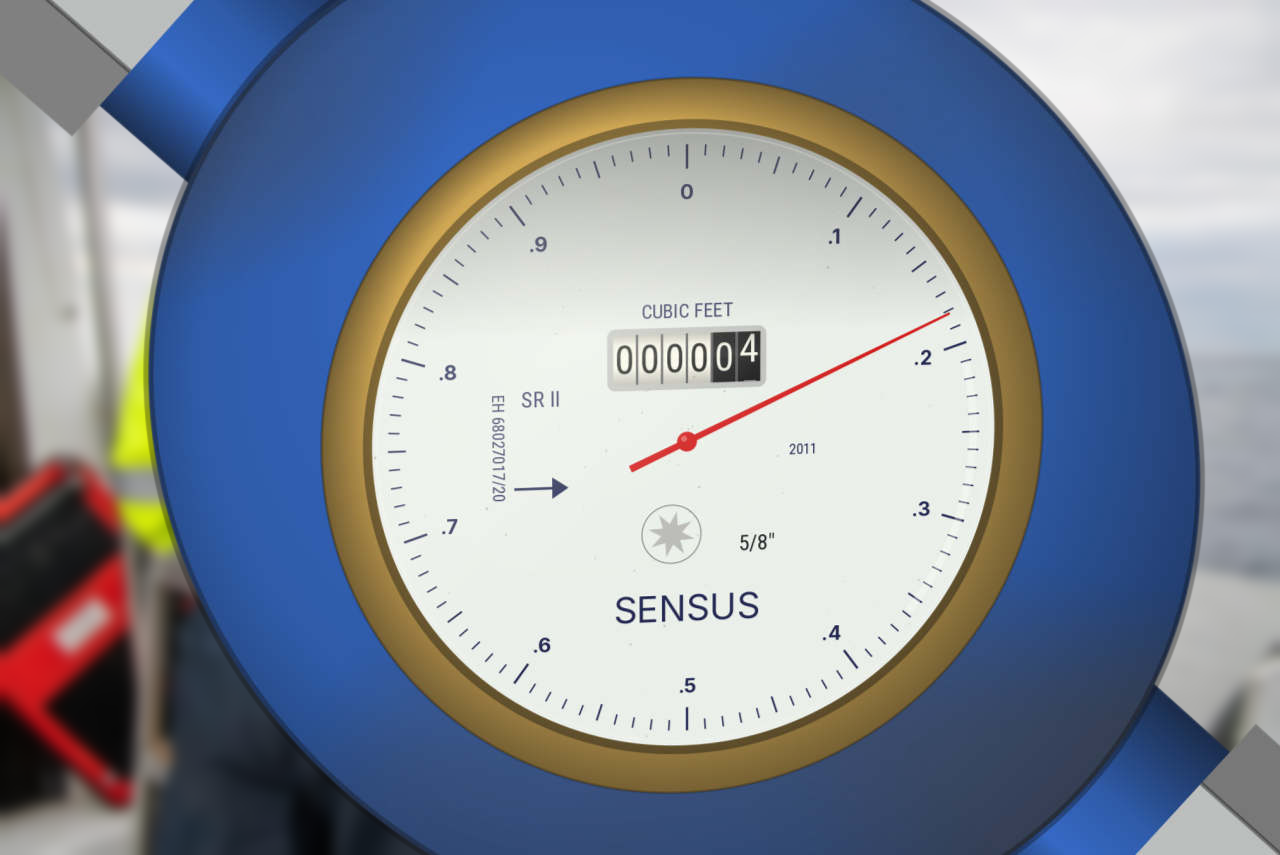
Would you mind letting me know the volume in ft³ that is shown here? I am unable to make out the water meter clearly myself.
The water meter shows 4.18 ft³
